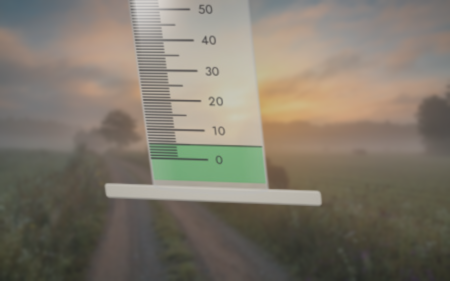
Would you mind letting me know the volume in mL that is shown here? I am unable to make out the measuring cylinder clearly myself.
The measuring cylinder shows 5 mL
